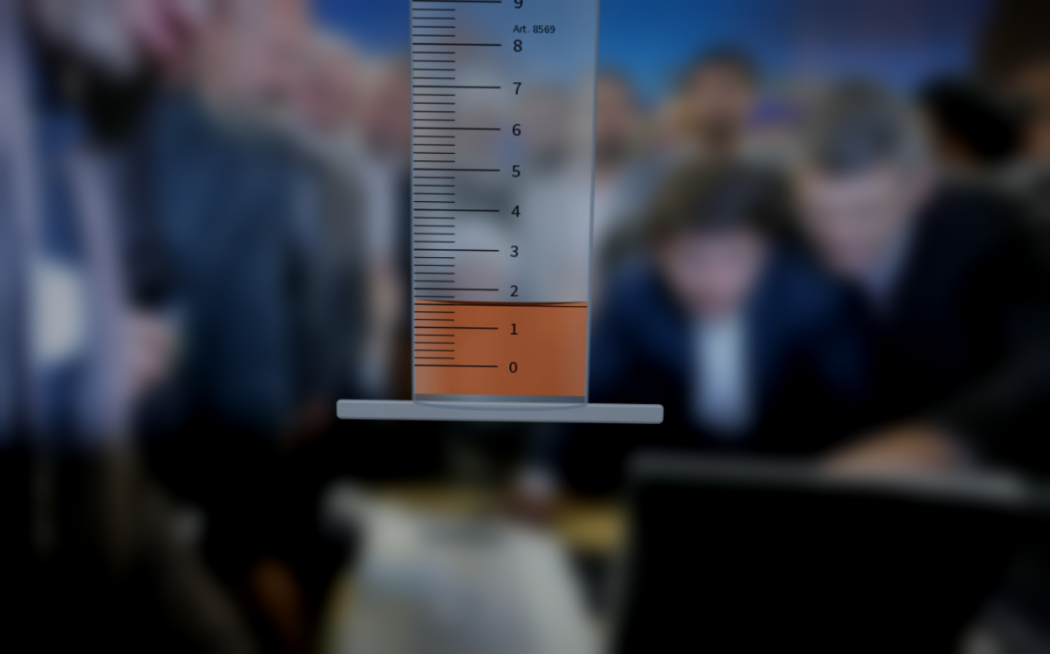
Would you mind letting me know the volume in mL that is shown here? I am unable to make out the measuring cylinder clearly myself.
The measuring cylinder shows 1.6 mL
